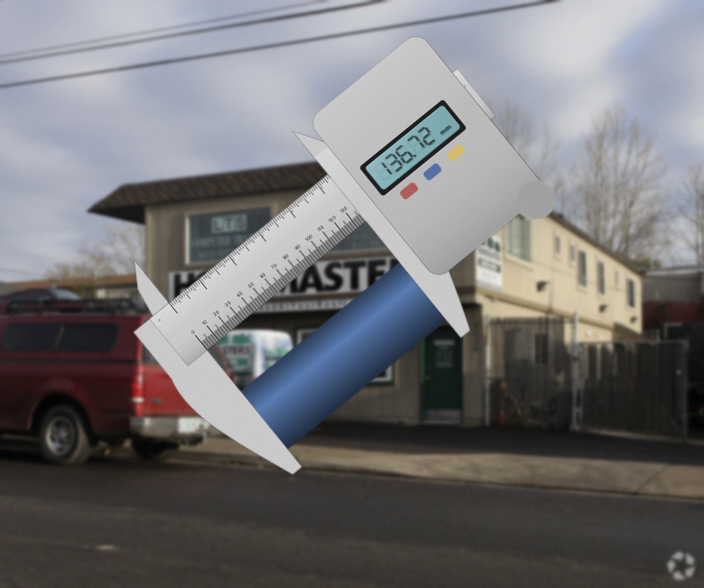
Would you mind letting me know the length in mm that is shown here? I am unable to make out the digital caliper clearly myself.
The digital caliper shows 136.72 mm
